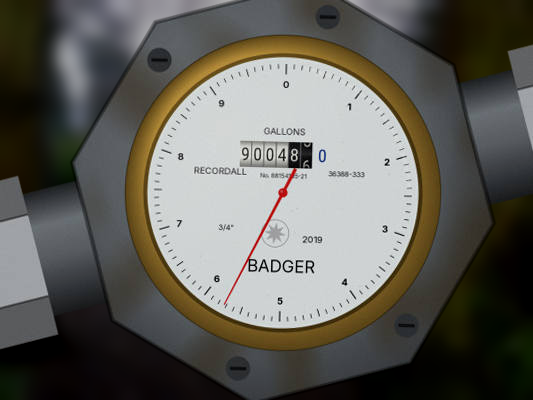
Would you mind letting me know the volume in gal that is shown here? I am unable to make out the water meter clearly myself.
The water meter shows 9004855.7 gal
